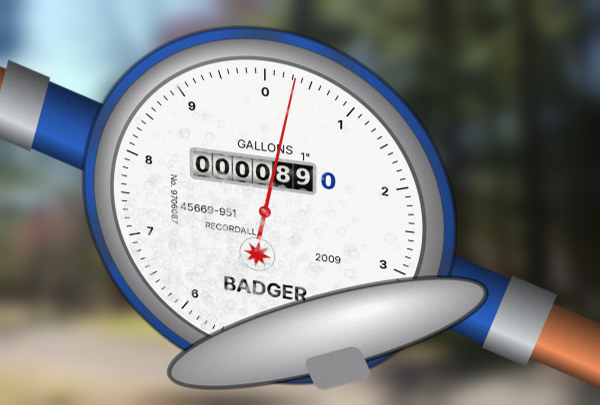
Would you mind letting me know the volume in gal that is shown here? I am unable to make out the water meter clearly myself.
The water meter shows 890.3 gal
